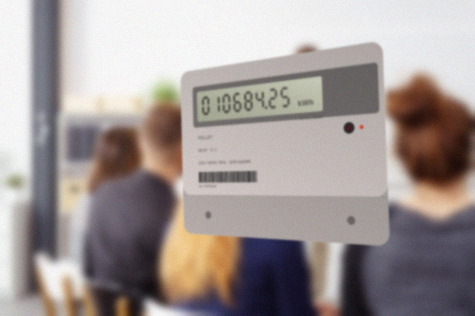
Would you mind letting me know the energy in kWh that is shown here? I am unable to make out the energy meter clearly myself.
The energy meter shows 10684.25 kWh
